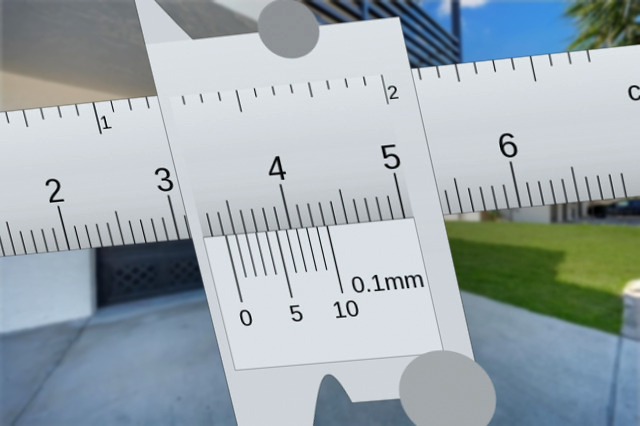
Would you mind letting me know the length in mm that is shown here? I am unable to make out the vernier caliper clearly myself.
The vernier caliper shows 34.2 mm
